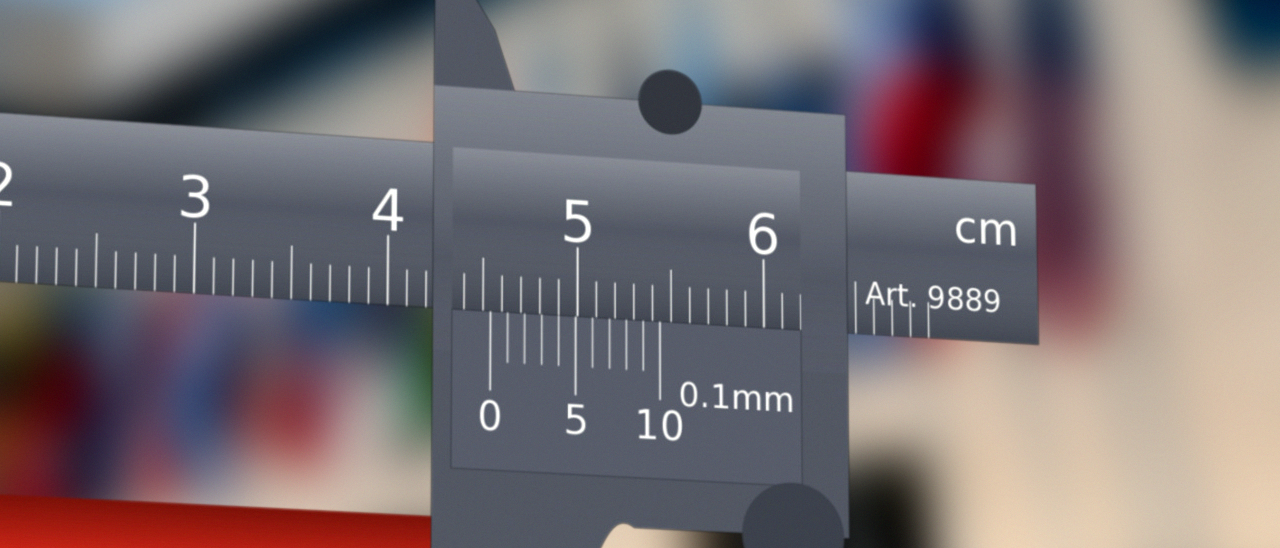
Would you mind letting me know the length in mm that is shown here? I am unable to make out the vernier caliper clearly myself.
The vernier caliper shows 45.4 mm
